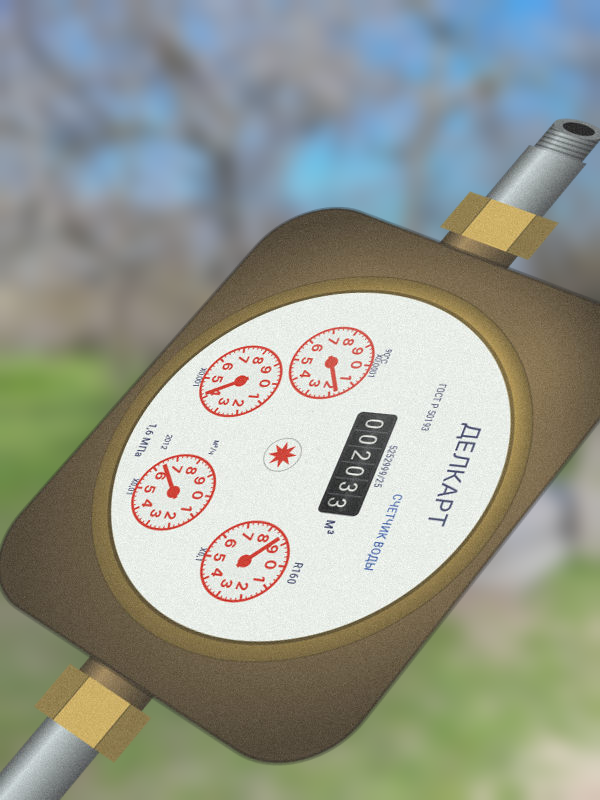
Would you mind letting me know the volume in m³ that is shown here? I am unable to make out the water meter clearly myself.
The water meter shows 2032.8641 m³
